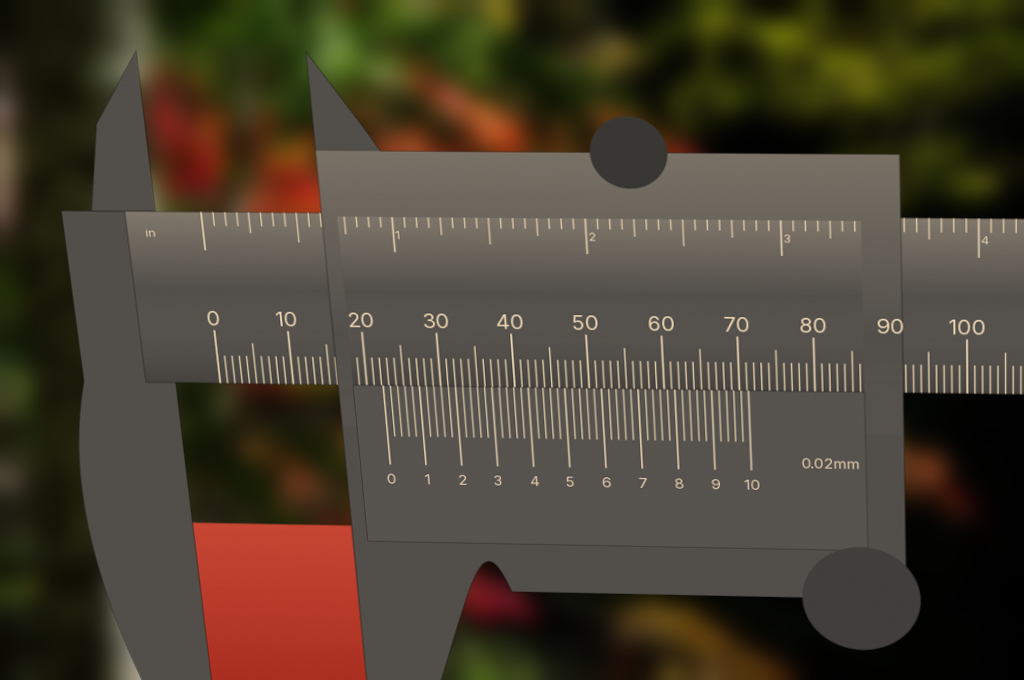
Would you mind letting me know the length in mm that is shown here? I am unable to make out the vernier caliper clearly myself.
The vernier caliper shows 22.2 mm
